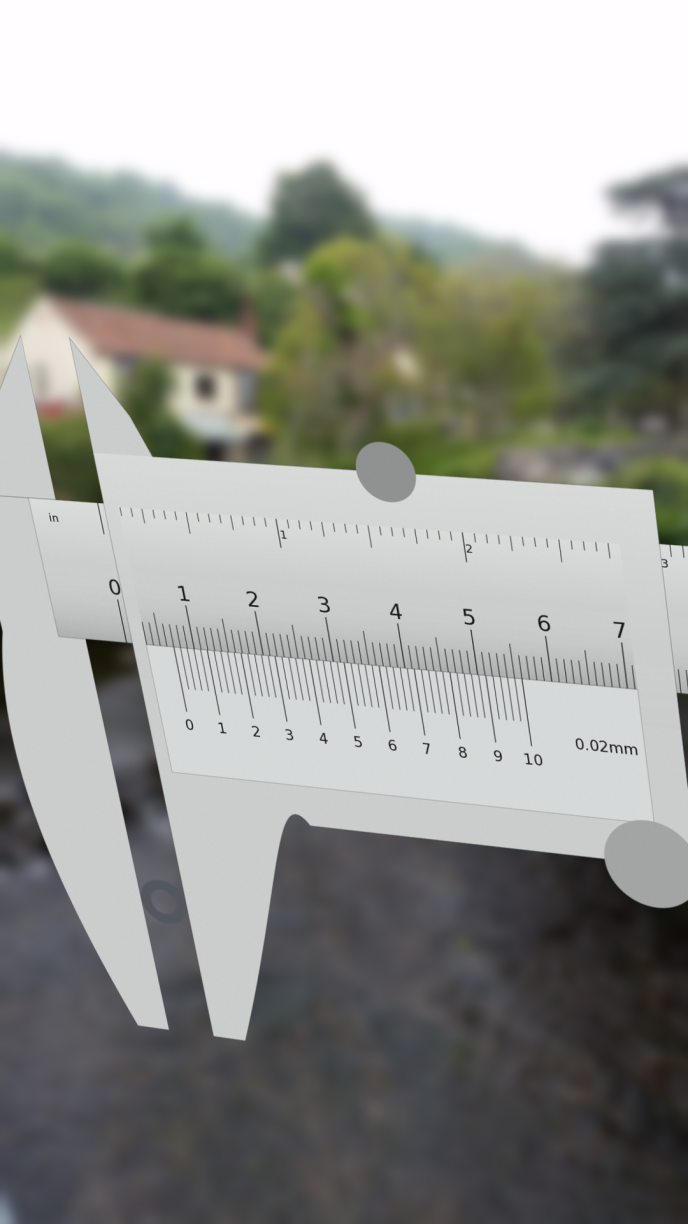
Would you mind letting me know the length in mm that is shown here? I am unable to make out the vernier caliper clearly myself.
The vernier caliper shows 7.0 mm
